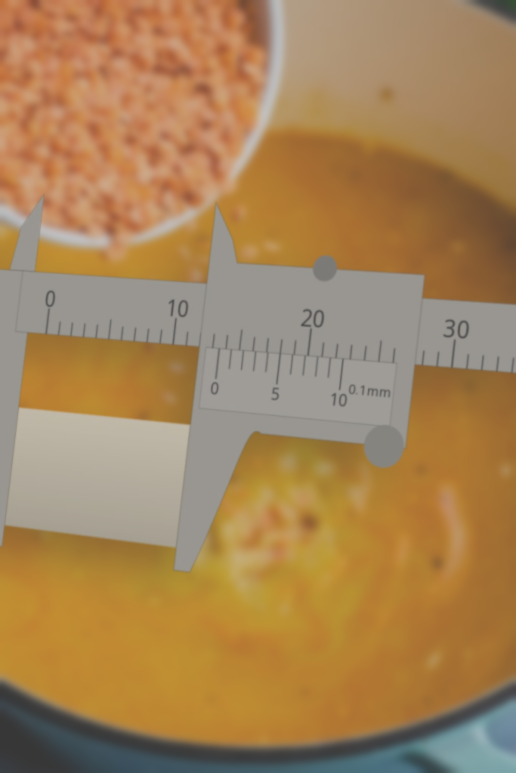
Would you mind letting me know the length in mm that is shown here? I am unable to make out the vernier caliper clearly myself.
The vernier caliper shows 13.5 mm
